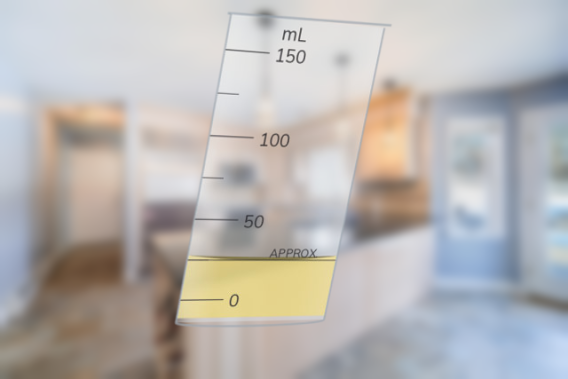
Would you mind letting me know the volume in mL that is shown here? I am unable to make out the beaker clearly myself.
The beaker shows 25 mL
